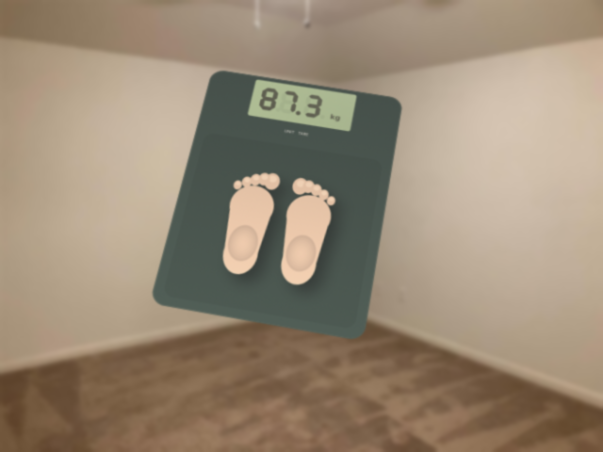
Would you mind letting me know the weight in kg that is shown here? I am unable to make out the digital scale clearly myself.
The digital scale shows 87.3 kg
